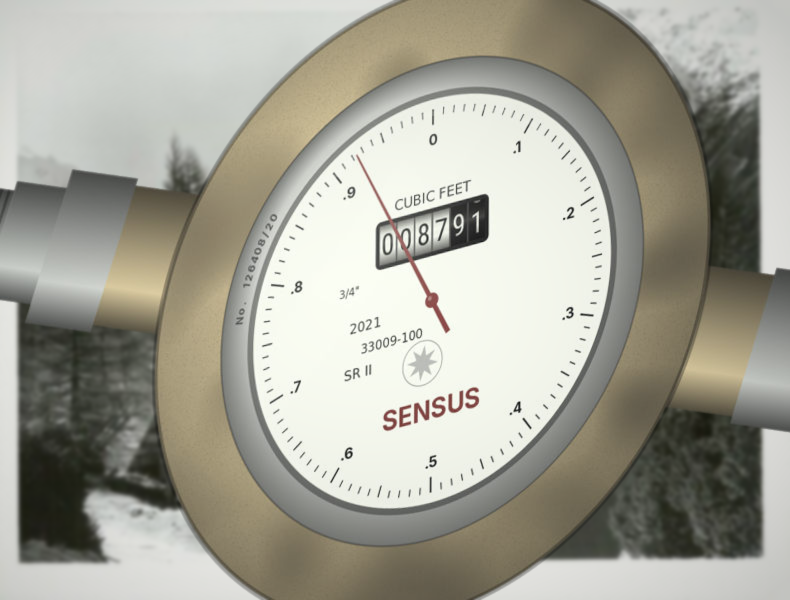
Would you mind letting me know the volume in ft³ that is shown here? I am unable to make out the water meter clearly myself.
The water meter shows 8790.92 ft³
